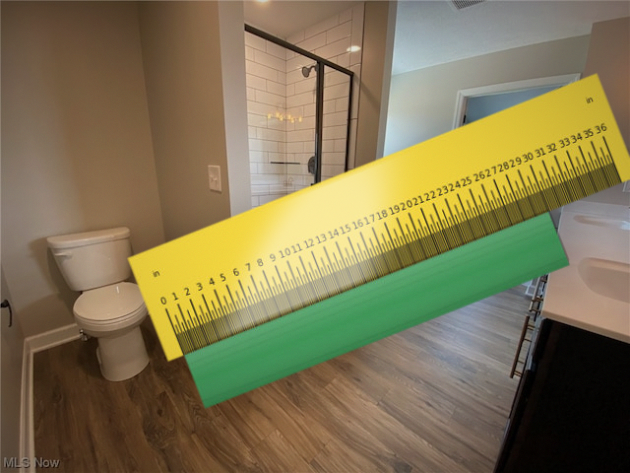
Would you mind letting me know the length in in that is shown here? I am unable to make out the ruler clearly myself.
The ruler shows 30 in
